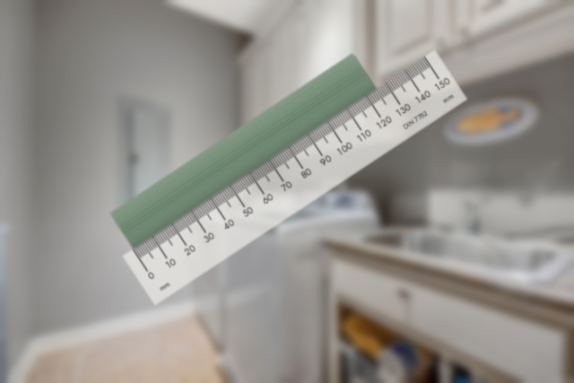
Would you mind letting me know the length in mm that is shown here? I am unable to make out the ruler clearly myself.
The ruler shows 125 mm
